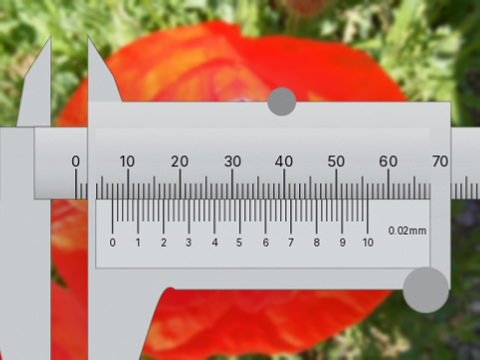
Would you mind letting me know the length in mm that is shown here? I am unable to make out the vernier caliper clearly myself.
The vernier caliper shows 7.0 mm
